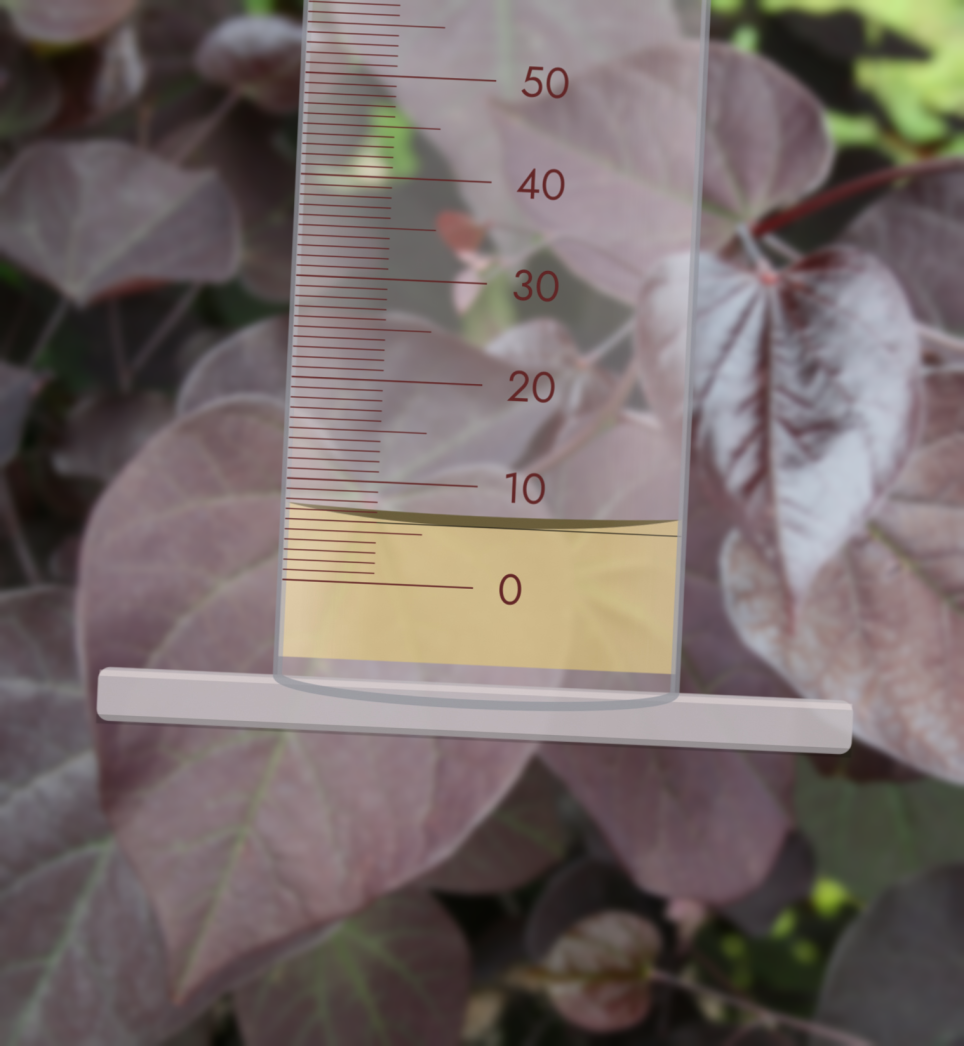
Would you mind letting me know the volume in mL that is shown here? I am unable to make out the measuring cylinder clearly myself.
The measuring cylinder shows 6 mL
